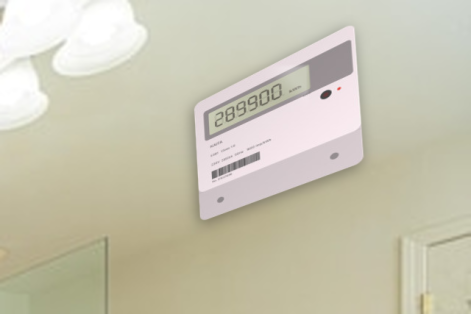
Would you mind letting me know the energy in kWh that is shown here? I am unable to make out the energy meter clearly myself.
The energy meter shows 289900 kWh
